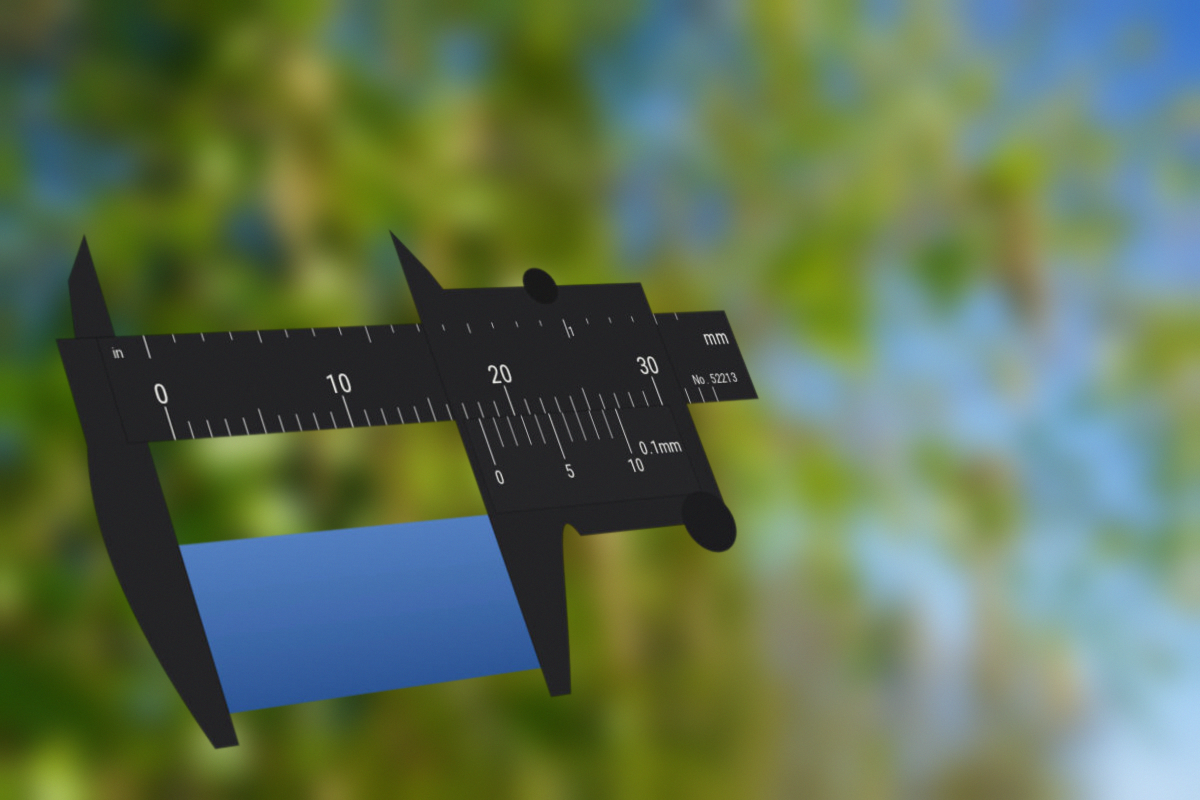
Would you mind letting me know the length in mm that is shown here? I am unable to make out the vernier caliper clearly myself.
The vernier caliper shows 17.7 mm
